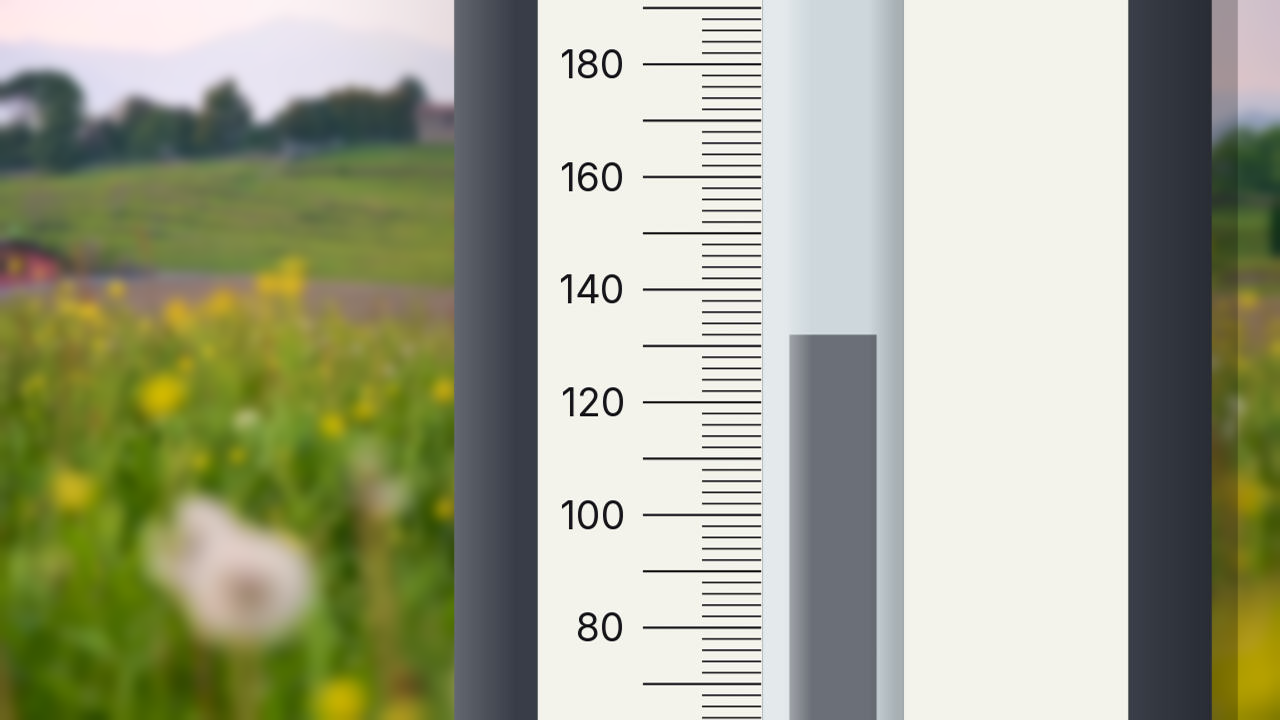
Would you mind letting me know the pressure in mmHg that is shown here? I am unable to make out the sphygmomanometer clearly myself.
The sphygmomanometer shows 132 mmHg
